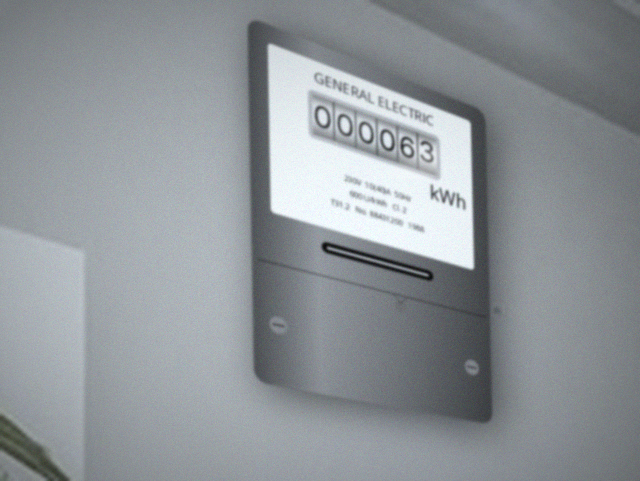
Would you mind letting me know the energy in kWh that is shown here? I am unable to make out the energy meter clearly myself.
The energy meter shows 63 kWh
